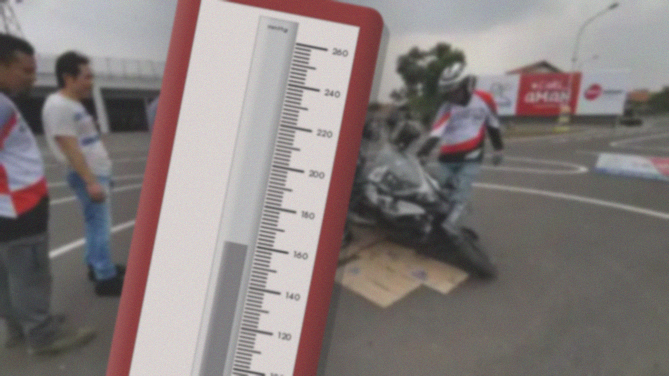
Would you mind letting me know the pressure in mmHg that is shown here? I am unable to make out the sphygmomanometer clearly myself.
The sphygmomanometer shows 160 mmHg
